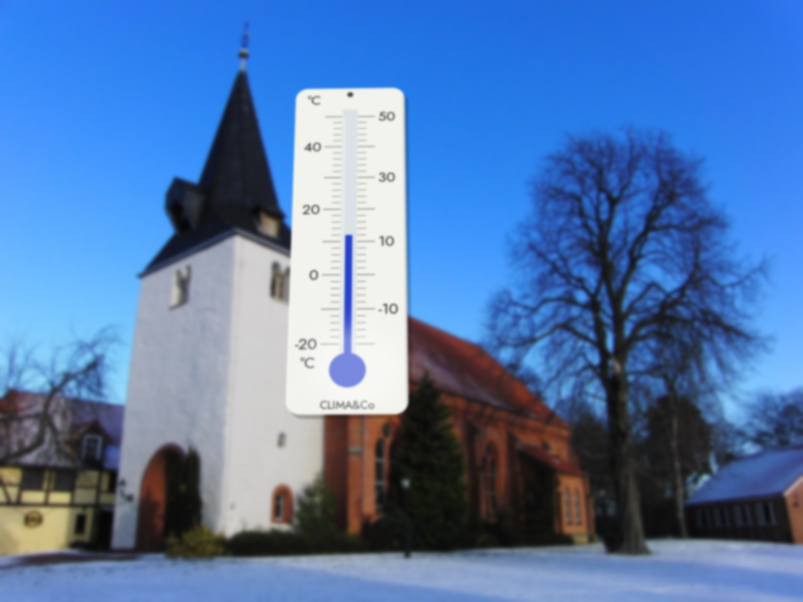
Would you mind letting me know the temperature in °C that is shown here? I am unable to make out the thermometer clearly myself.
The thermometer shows 12 °C
